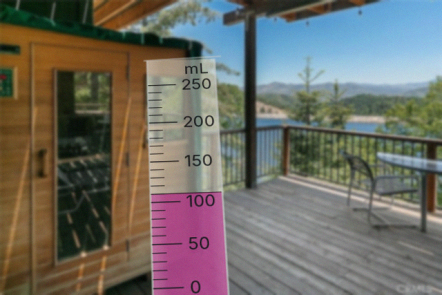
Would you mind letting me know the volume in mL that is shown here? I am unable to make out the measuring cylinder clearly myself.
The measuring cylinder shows 110 mL
